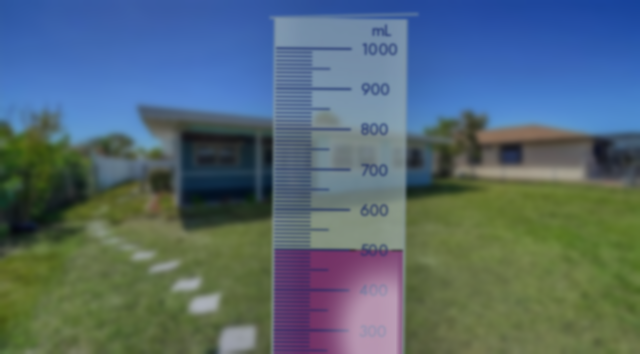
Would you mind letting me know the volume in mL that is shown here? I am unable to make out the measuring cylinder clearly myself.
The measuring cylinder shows 500 mL
